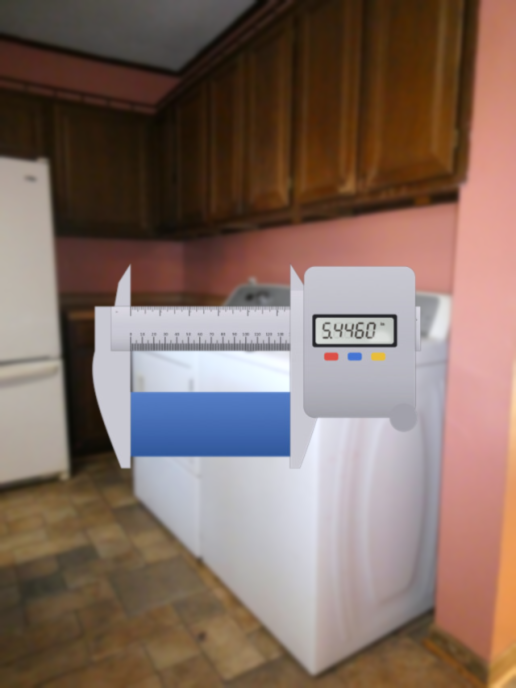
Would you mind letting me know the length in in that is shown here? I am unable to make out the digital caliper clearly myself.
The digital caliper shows 5.4460 in
